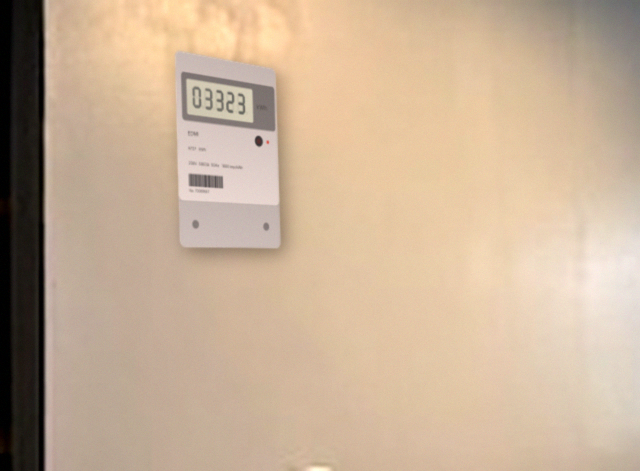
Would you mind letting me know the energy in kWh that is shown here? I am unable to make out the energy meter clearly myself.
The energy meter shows 3323 kWh
